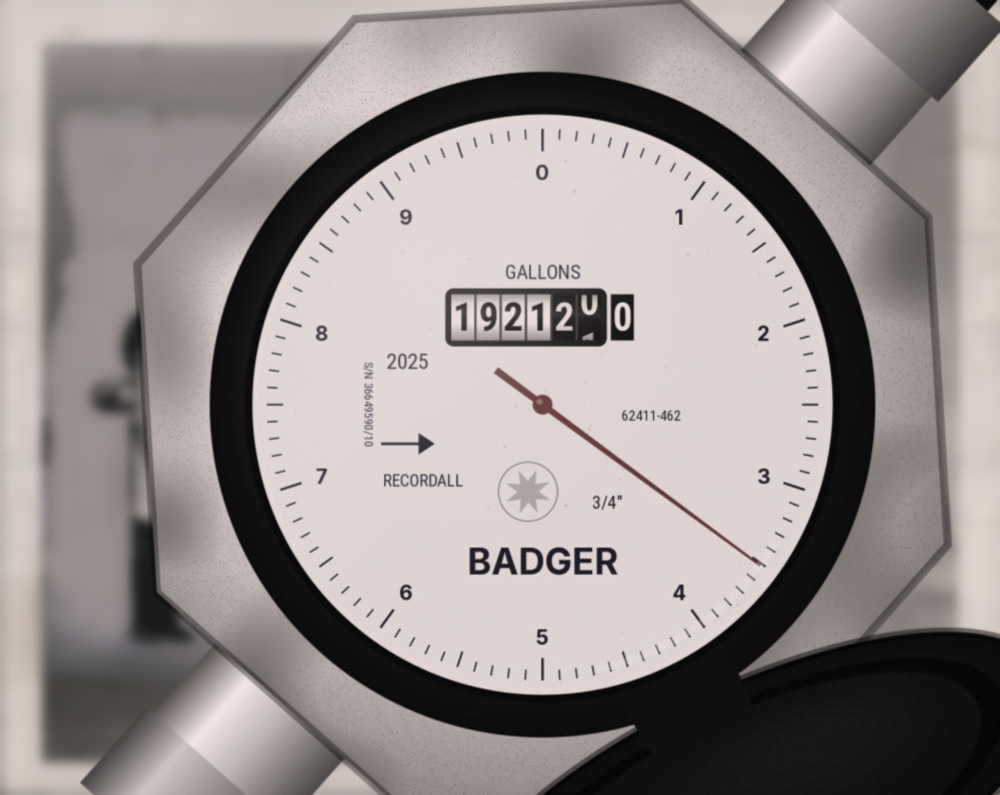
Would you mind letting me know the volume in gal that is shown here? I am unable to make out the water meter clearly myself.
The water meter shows 1921203.5 gal
